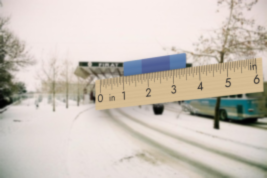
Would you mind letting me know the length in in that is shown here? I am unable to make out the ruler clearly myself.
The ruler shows 2.5 in
